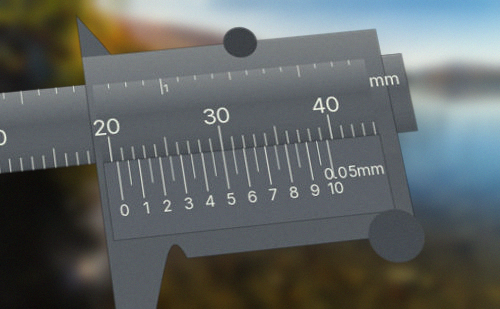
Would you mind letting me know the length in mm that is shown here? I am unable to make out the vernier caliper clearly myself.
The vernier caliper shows 20.5 mm
